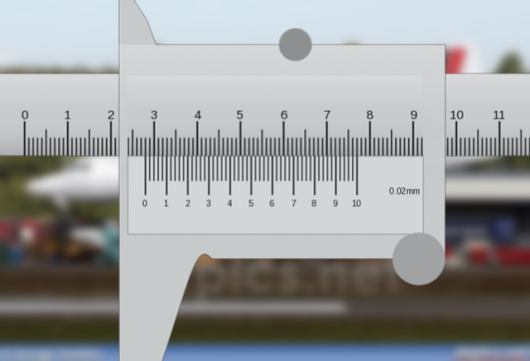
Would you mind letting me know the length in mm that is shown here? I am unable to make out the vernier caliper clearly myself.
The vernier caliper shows 28.0 mm
